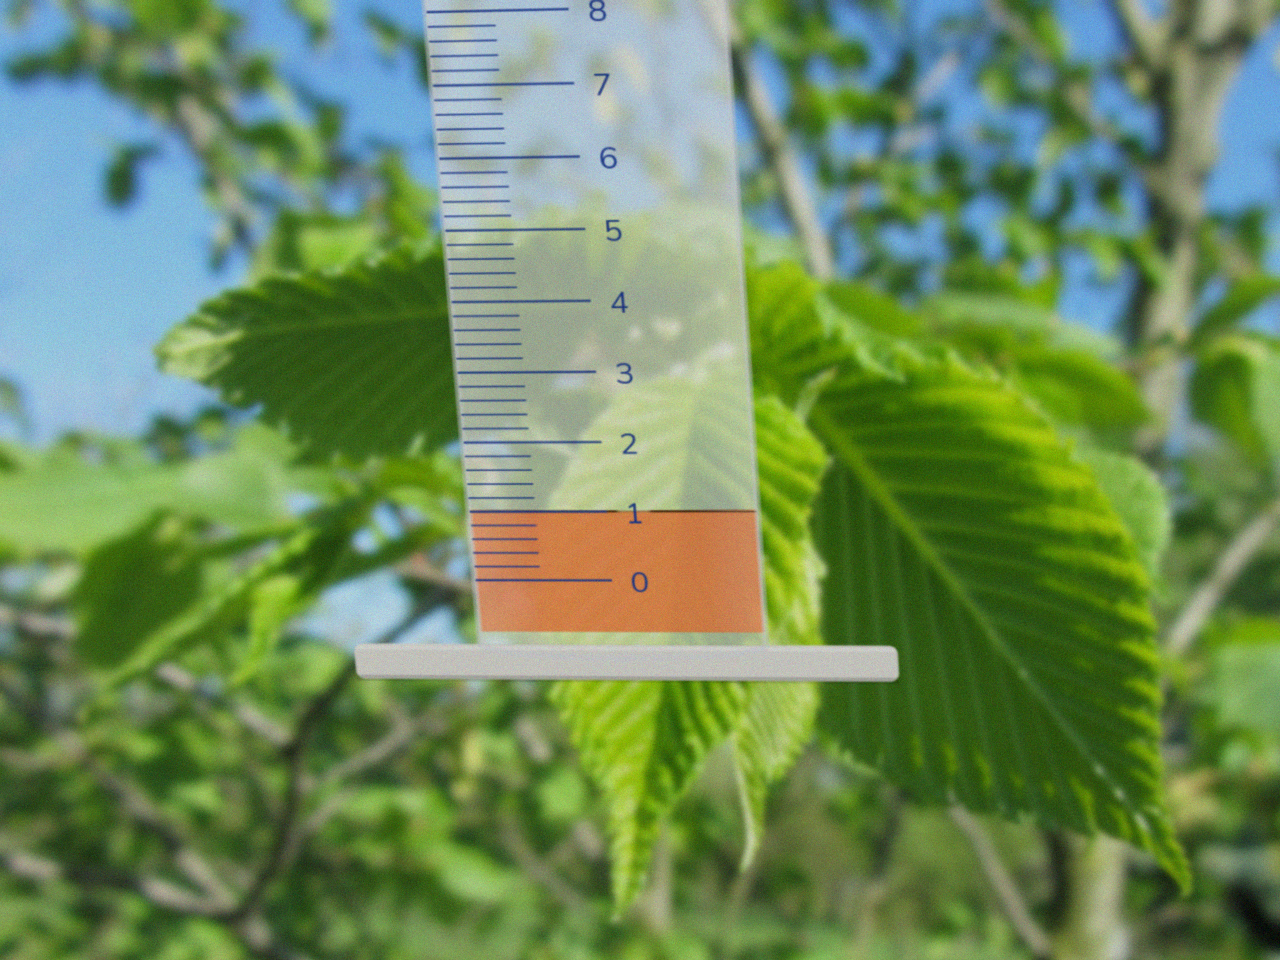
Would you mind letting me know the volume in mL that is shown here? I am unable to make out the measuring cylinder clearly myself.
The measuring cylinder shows 1 mL
